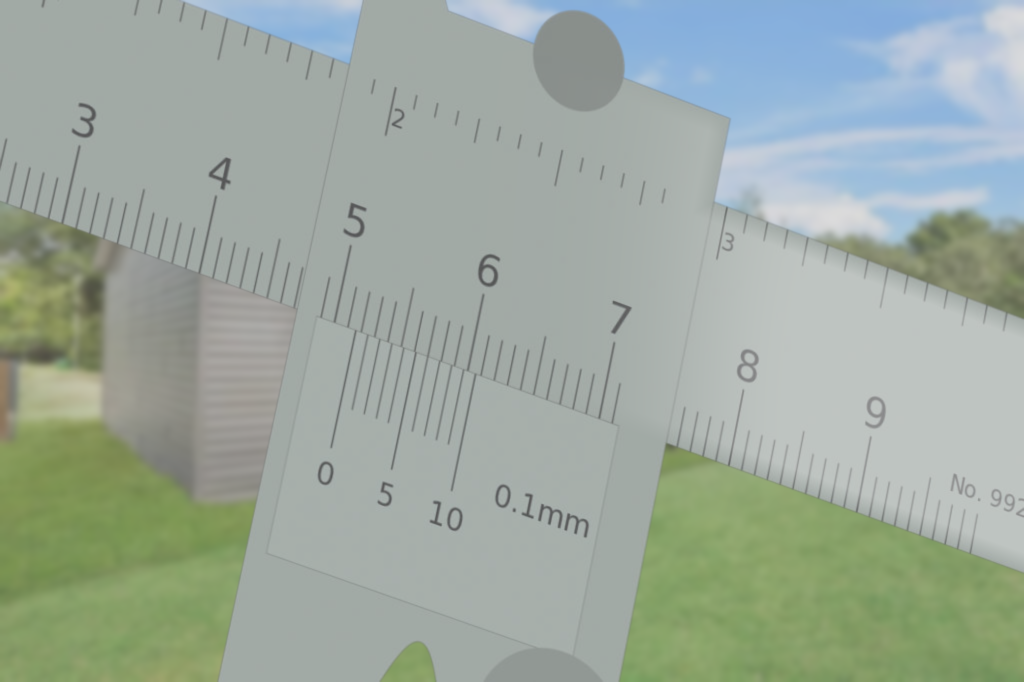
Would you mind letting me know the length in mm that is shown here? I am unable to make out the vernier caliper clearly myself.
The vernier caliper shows 51.6 mm
